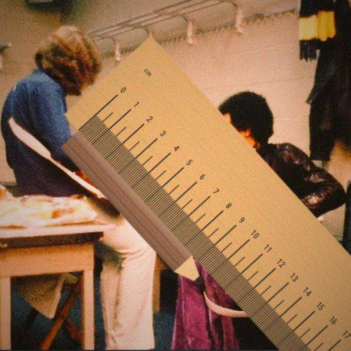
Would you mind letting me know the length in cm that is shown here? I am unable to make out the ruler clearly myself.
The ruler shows 10 cm
